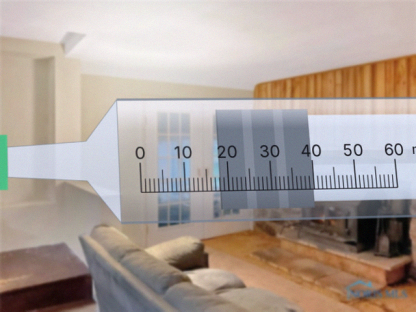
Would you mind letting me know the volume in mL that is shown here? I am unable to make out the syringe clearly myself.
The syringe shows 18 mL
